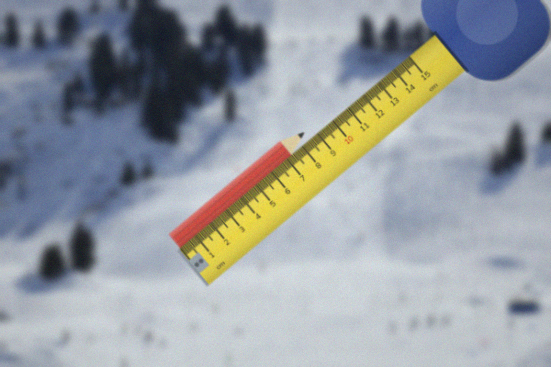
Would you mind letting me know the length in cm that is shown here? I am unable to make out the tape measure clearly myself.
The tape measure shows 8.5 cm
